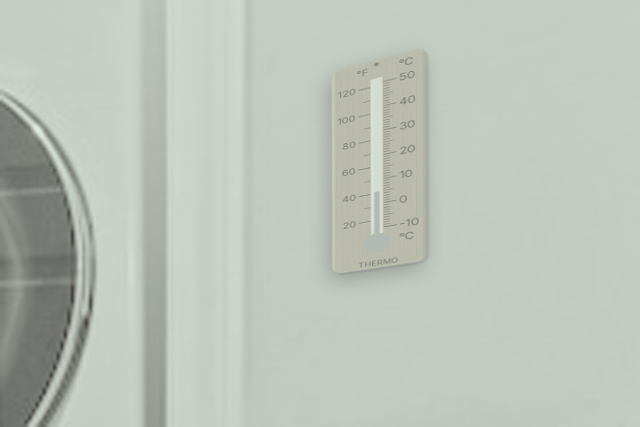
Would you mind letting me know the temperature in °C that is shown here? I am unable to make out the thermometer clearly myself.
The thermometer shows 5 °C
